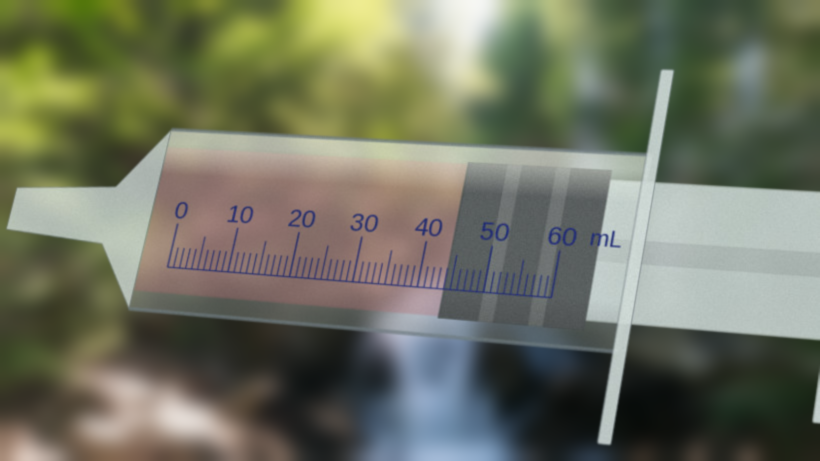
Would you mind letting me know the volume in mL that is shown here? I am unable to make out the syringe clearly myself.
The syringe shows 44 mL
